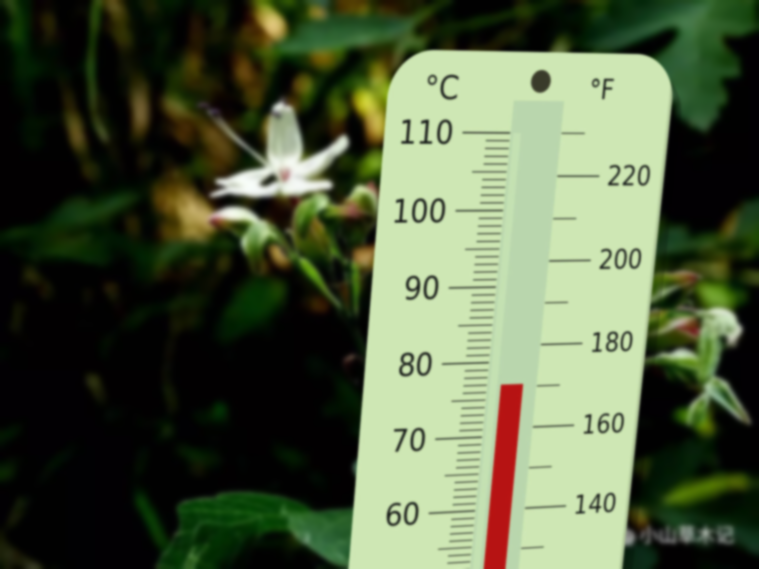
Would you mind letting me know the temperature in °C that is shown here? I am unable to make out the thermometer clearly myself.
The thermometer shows 77 °C
